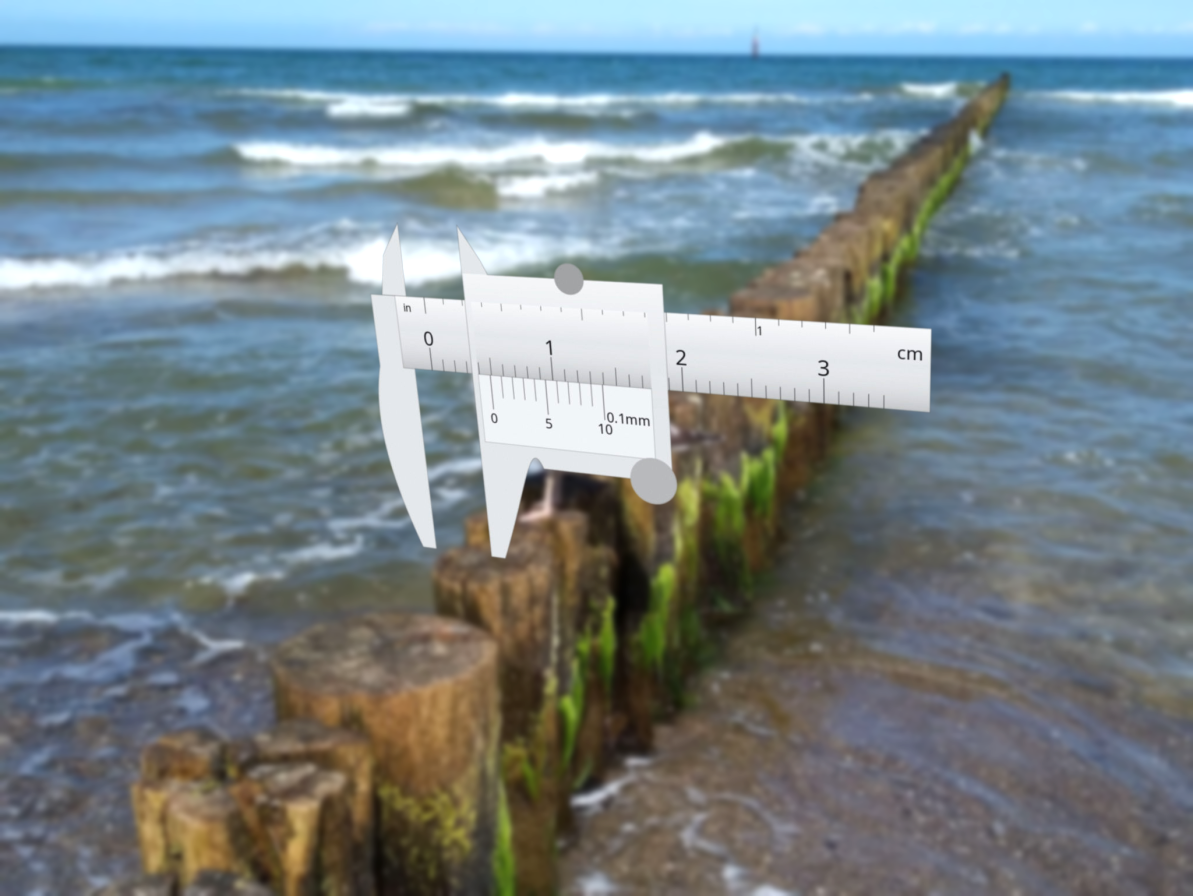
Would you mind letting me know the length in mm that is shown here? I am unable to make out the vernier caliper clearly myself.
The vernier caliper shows 4.9 mm
